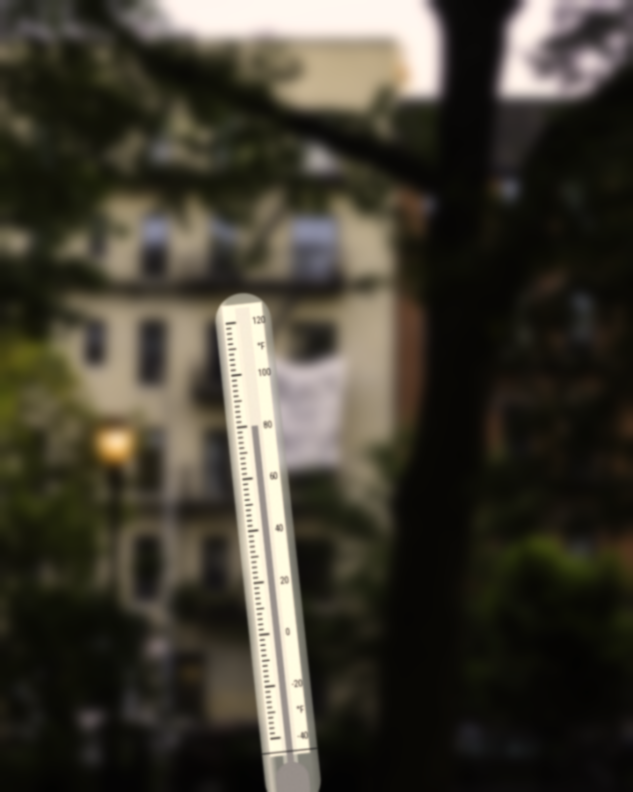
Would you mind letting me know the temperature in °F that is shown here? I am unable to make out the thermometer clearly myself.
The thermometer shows 80 °F
